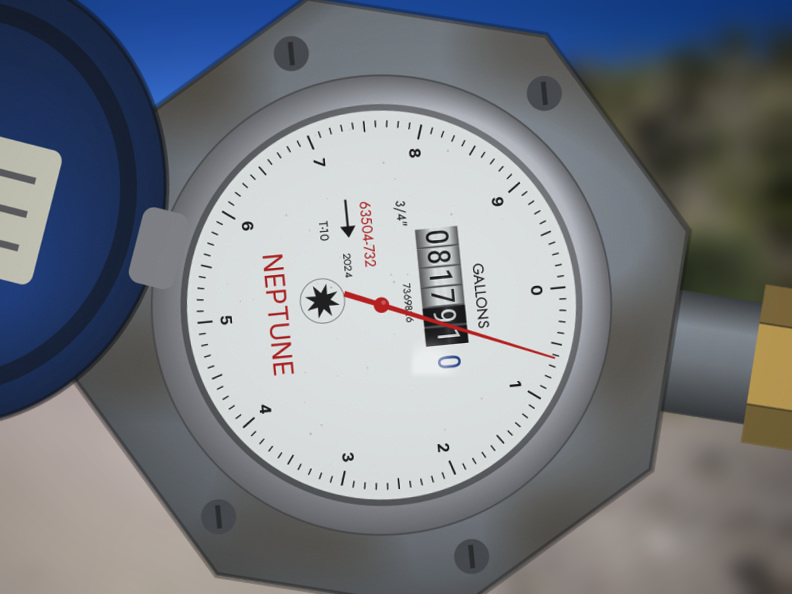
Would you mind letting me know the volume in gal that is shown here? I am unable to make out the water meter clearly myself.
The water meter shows 817910.6 gal
